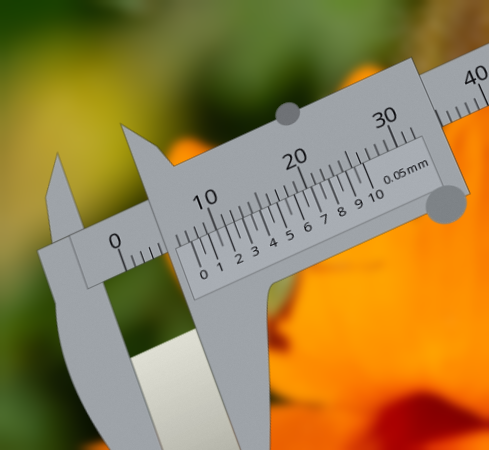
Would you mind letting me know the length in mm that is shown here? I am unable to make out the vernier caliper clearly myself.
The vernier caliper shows 7.2 mm
